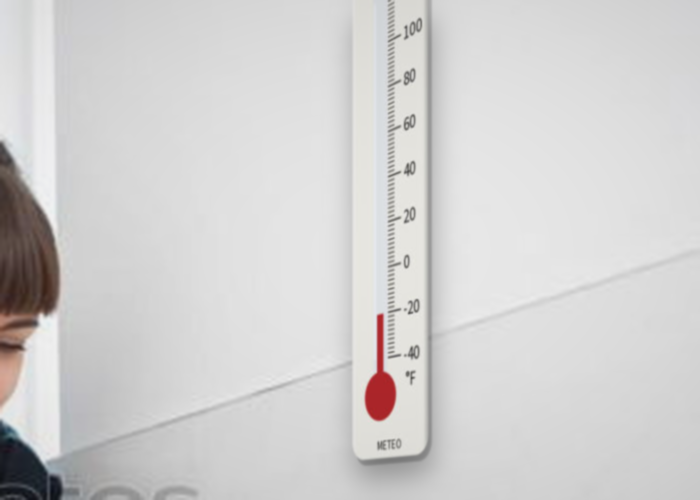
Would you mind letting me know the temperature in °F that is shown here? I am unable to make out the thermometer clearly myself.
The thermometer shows -20 °F
